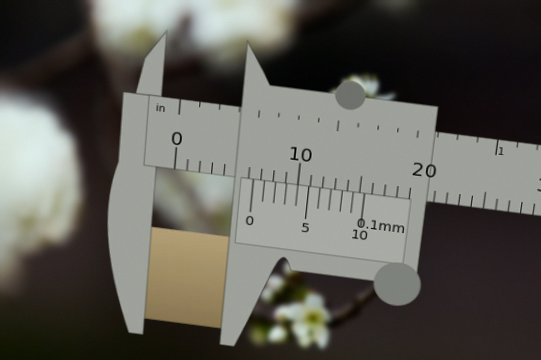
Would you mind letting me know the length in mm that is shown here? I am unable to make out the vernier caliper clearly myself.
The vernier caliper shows 6.4 mm
